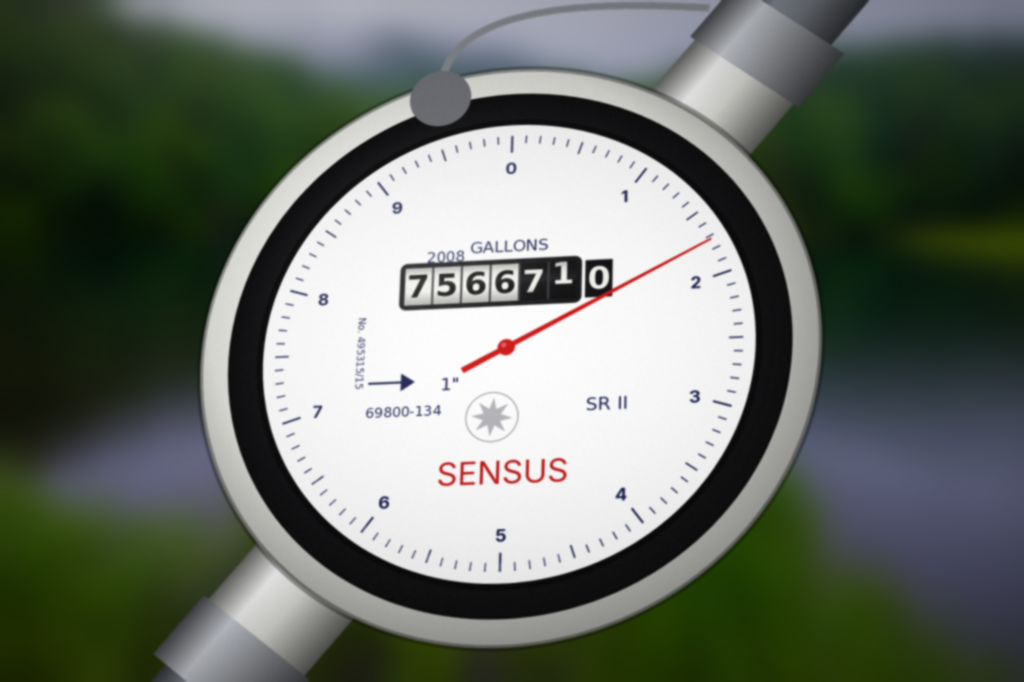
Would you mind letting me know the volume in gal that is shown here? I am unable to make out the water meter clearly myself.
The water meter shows 7566711.7 gal
